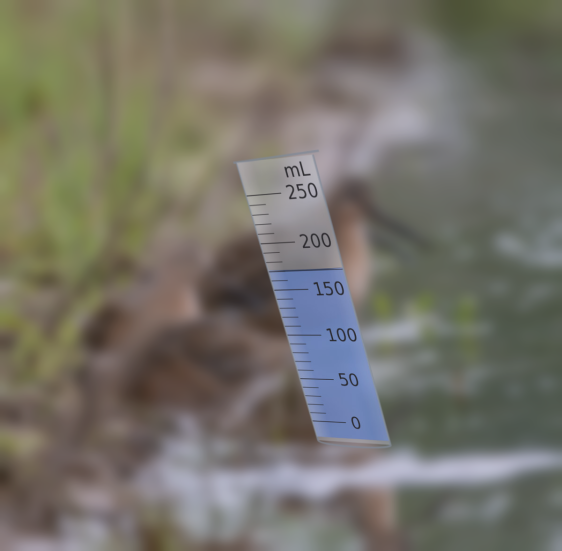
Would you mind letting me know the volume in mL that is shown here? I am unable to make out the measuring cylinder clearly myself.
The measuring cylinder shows 170 mL
